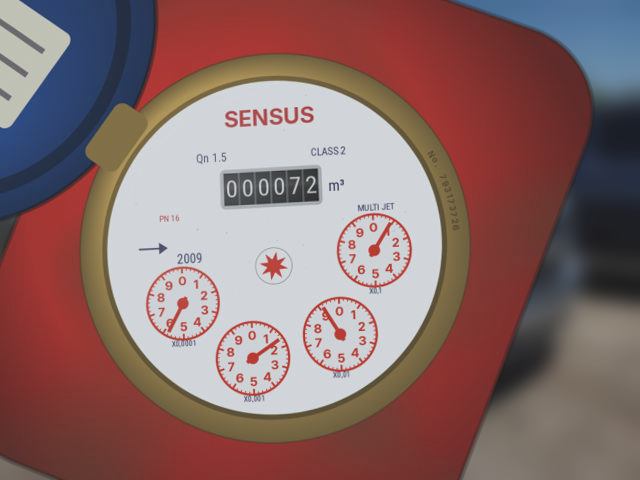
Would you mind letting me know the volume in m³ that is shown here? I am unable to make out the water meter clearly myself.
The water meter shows 72.0915 m³
